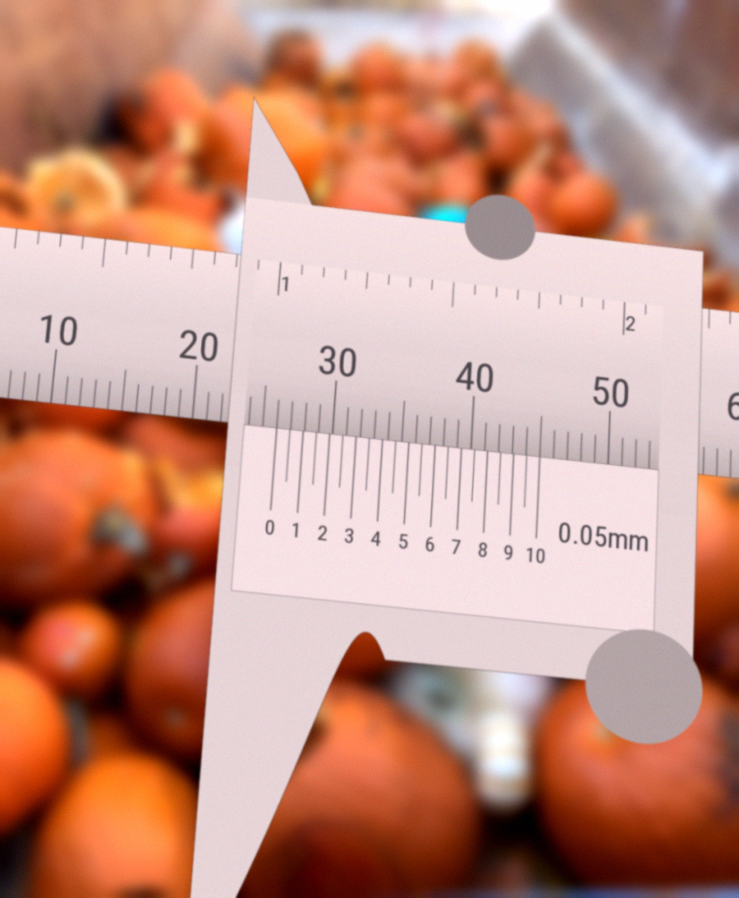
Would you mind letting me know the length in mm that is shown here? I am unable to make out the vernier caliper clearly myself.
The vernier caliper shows 26.0 mm
